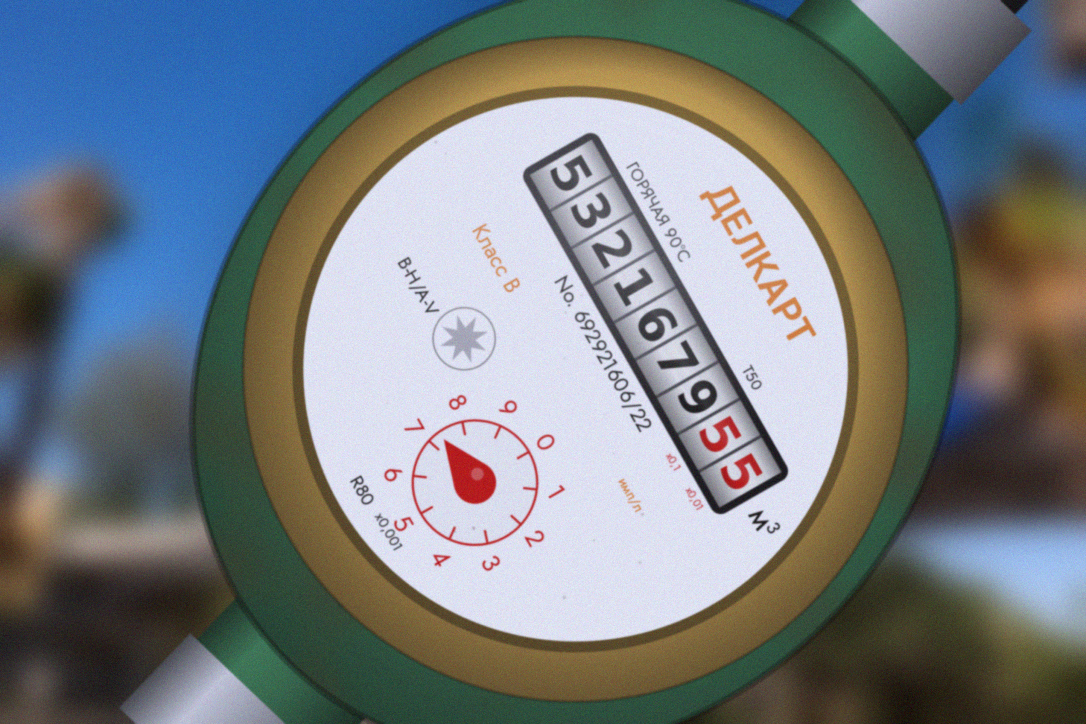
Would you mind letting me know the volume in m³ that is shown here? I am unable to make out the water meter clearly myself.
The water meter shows 5321679.557 m³
